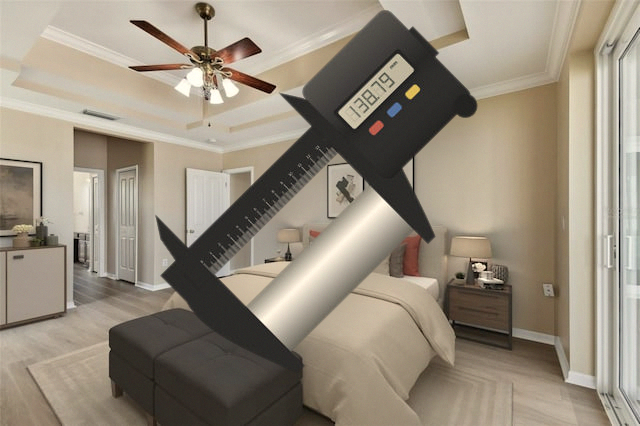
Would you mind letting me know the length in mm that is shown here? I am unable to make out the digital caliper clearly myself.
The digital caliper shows 138.79 mm
